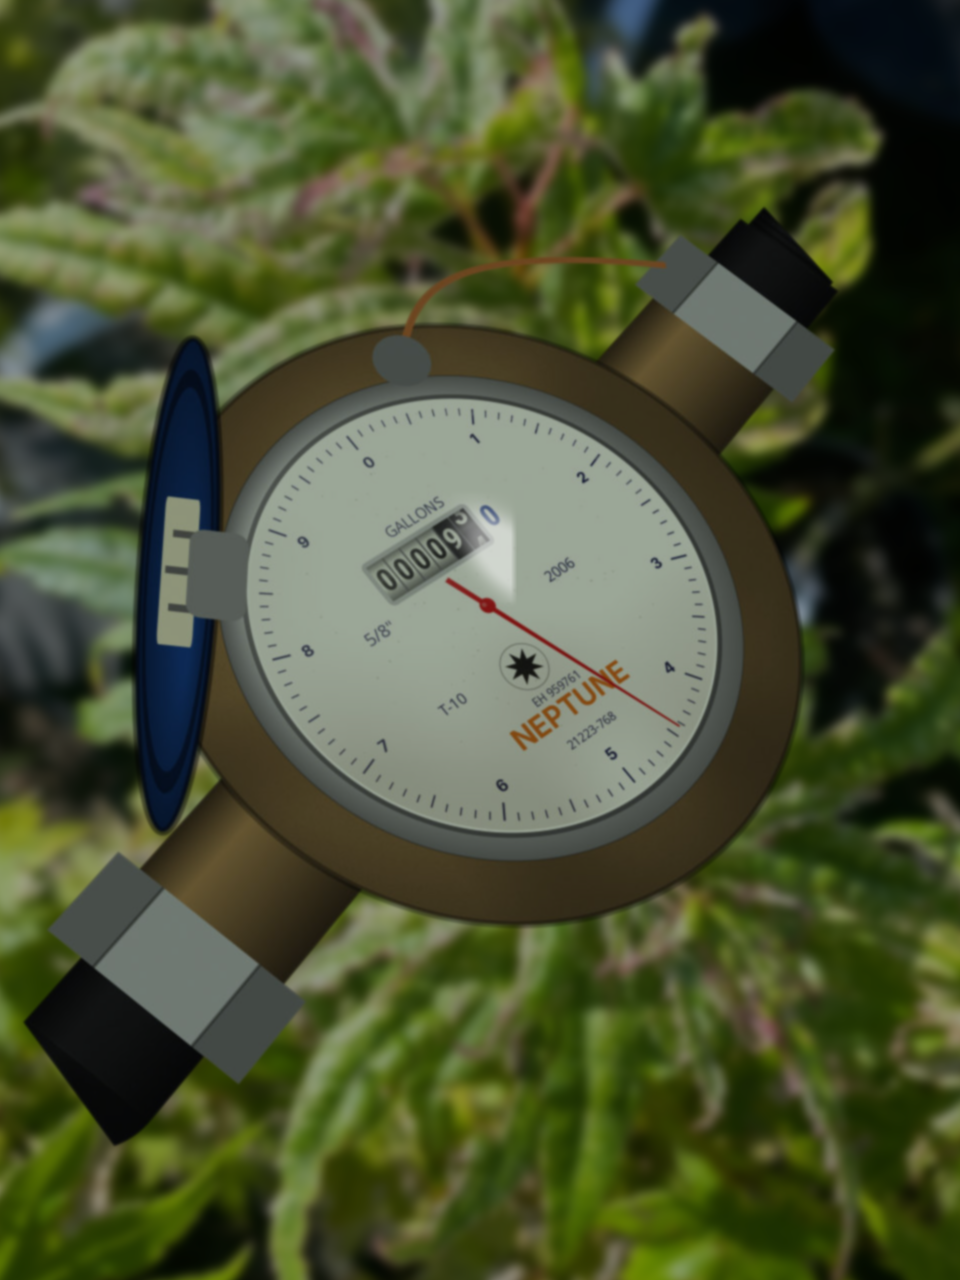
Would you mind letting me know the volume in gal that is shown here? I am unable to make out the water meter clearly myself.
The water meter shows 934.4 gal
